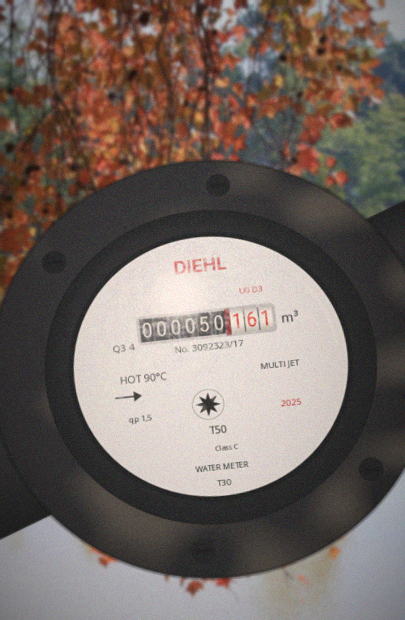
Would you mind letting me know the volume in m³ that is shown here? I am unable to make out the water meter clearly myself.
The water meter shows 50.161 m³
